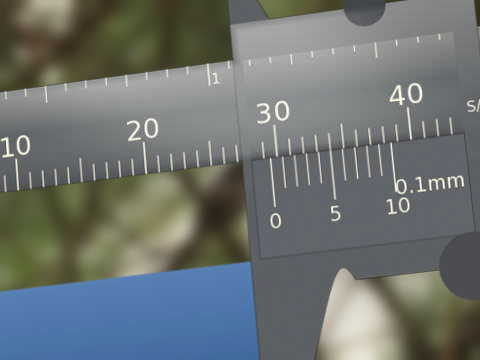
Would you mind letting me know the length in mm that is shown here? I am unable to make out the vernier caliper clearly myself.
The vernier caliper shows 29.5 mm
